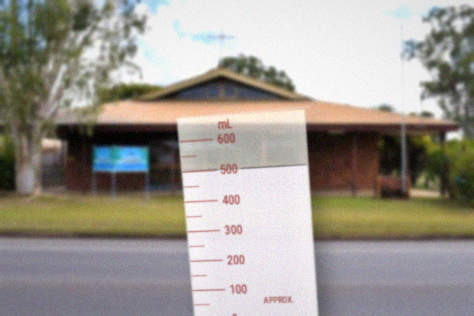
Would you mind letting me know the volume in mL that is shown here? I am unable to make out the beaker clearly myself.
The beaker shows 500 mL
